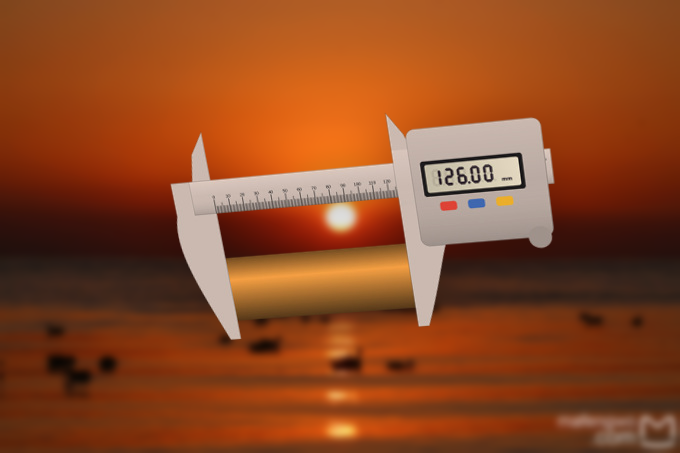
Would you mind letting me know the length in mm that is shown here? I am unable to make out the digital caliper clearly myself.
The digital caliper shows 126.00 mm
